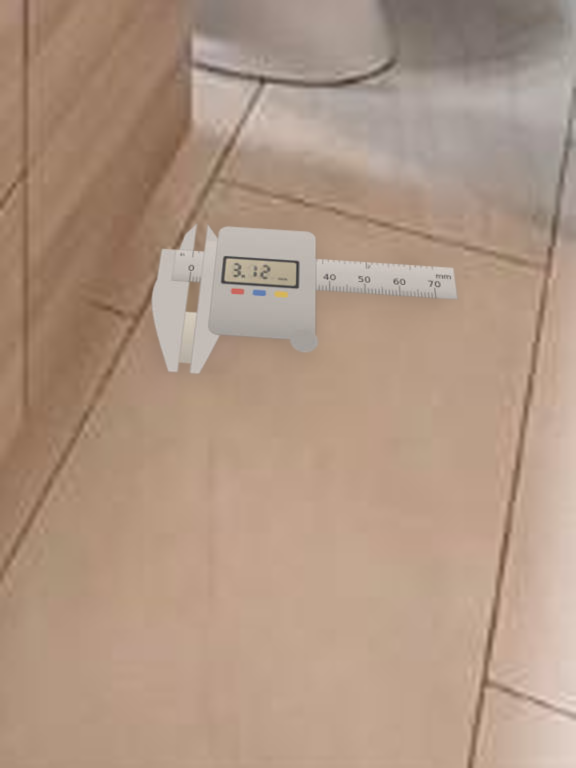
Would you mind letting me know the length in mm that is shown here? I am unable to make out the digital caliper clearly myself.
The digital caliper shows 3.12 mm
